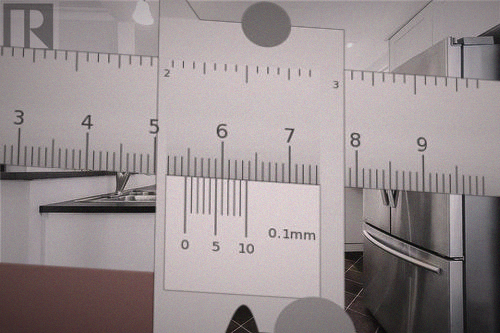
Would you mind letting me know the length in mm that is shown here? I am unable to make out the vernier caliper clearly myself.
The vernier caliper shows 54.6 mm
